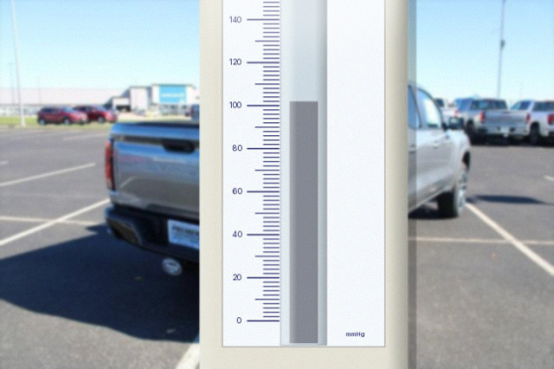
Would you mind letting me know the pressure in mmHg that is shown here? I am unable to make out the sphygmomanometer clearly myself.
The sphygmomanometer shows 102 mmHg
